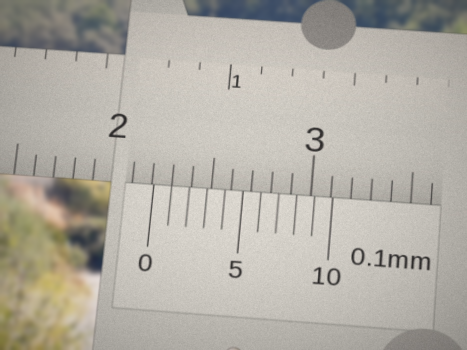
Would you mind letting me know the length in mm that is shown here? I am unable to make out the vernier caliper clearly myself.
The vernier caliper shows 22.1 mm
